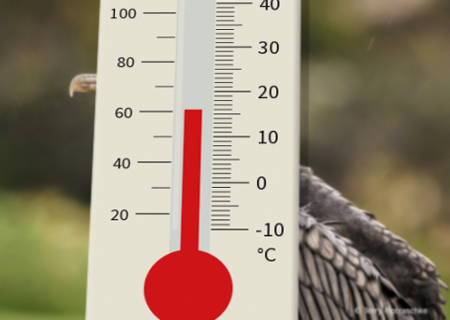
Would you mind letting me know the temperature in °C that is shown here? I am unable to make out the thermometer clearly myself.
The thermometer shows 16 °C
